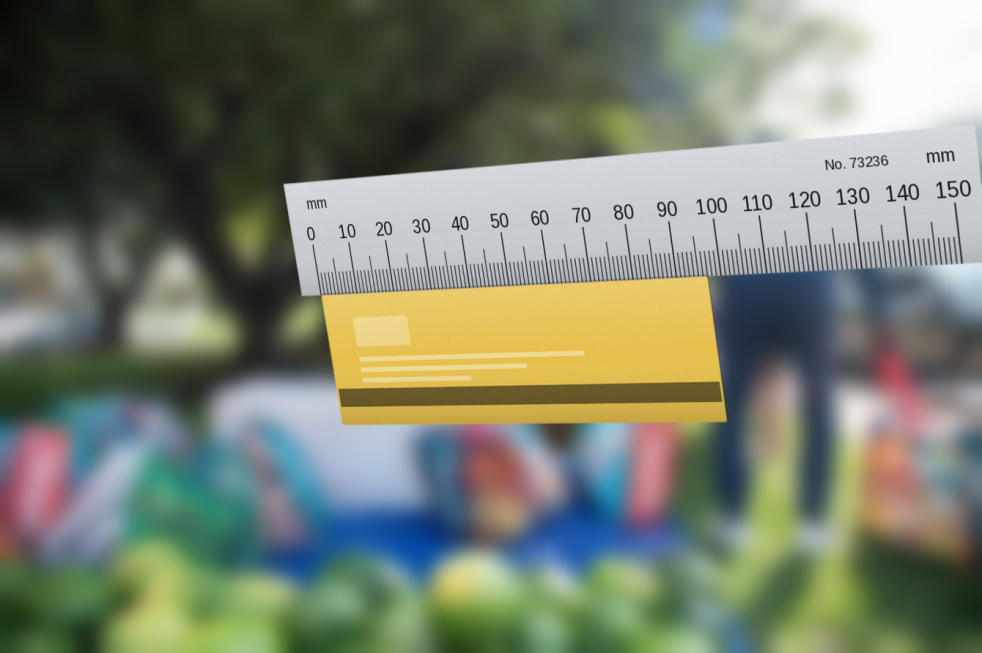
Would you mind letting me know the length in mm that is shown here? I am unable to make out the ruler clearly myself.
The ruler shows 97 mm
